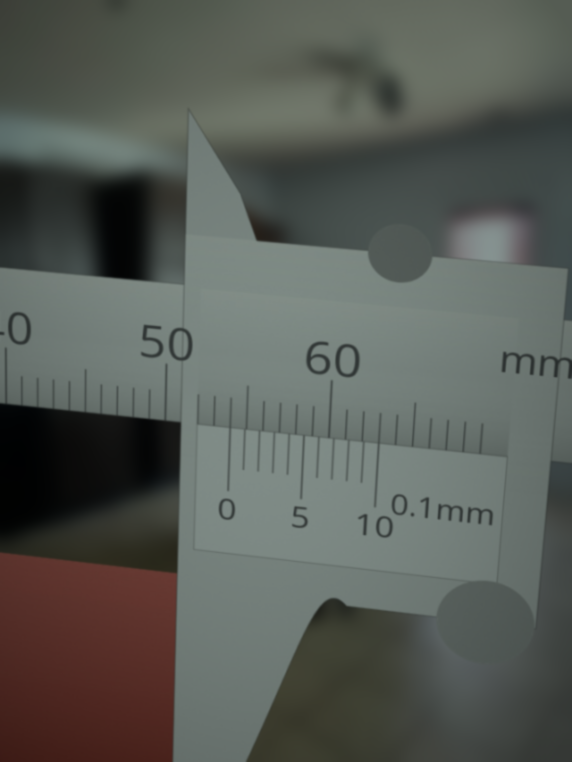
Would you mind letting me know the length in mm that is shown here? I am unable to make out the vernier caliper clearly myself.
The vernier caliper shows 54.0 mm
